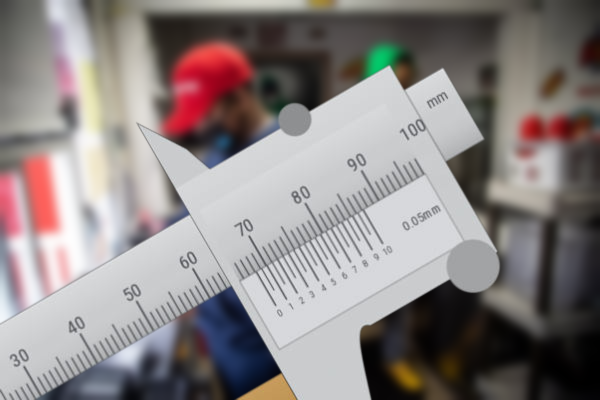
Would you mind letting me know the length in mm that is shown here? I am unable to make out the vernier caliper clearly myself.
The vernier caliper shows 68.2 mm
